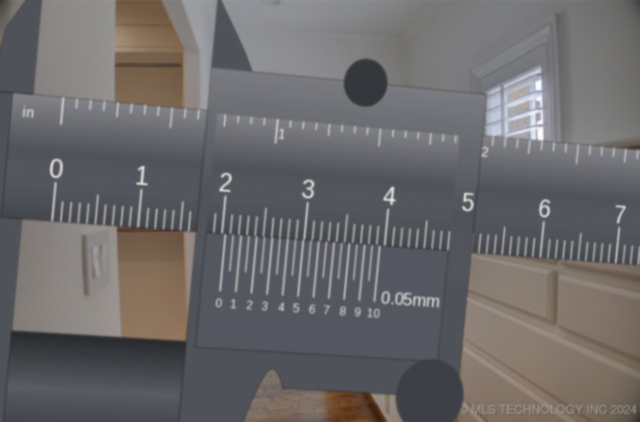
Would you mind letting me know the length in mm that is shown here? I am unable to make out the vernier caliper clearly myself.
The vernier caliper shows 20.4 mm
